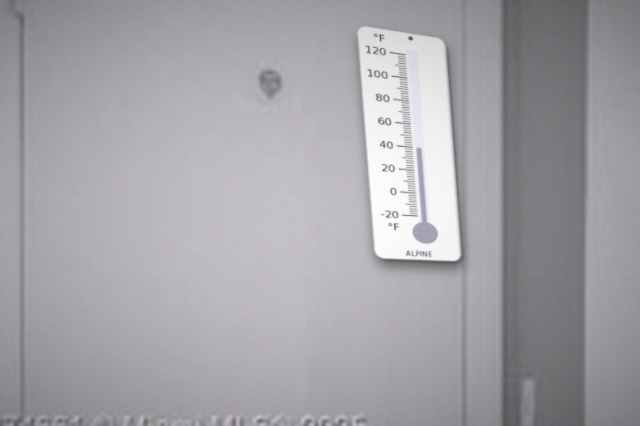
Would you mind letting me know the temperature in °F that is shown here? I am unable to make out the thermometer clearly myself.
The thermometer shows 40 °F
